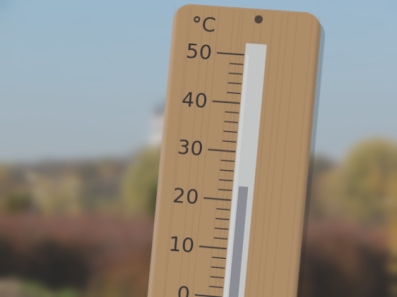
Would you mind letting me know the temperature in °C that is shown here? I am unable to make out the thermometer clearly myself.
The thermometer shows 23 °C
